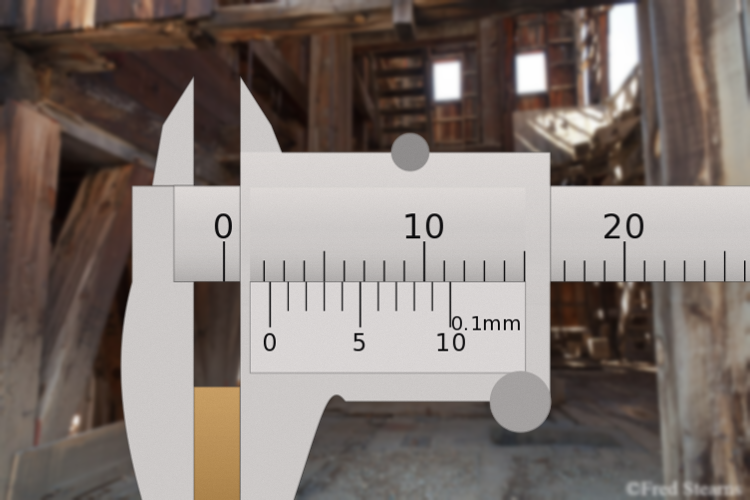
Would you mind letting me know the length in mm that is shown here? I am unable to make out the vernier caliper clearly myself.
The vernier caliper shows 2.3 mm
